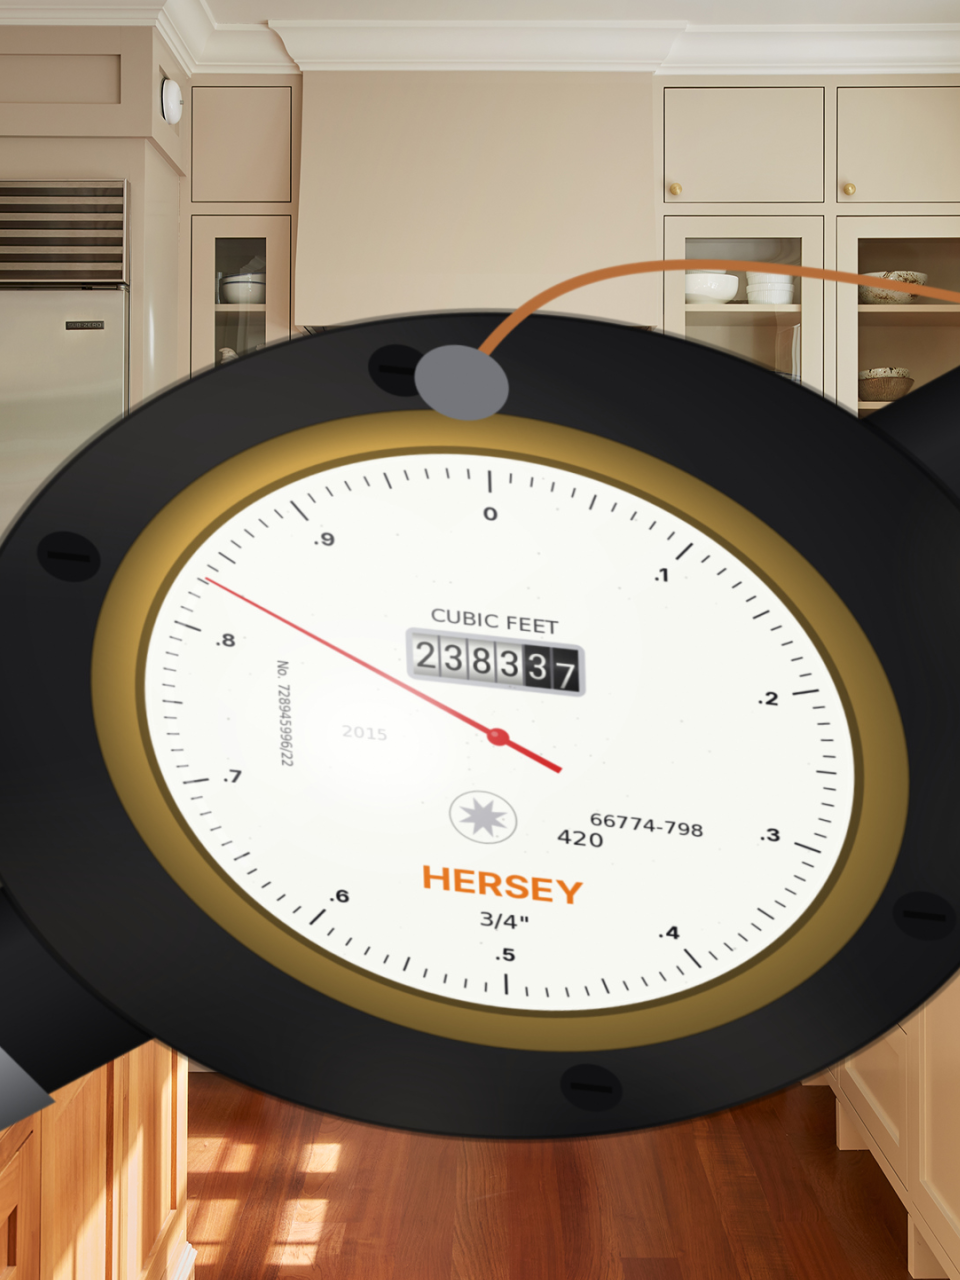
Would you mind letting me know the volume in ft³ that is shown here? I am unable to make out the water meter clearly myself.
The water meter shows 238336.83 ft³
